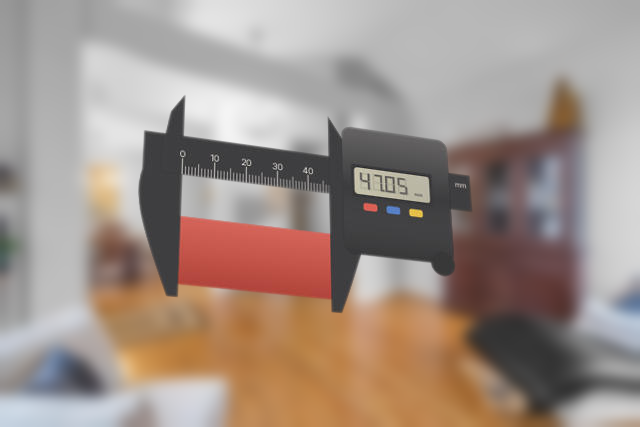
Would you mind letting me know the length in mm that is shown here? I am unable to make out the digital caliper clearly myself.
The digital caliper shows 47.05 mm
